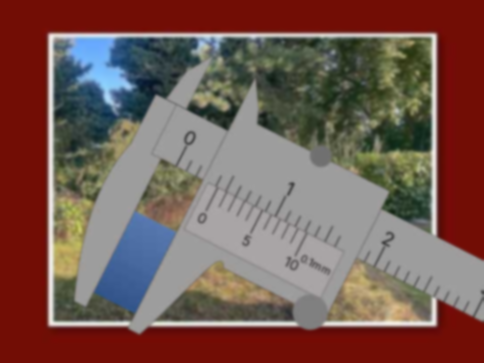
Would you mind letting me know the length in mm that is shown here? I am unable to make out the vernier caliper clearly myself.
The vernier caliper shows 4.2 mm
